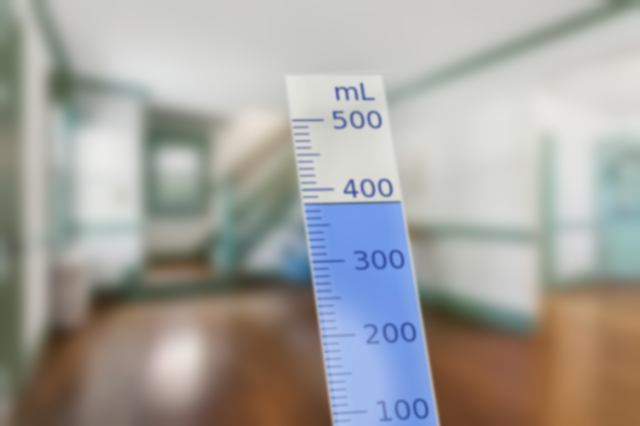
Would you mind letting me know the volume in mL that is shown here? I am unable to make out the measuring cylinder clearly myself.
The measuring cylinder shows 380 mL
